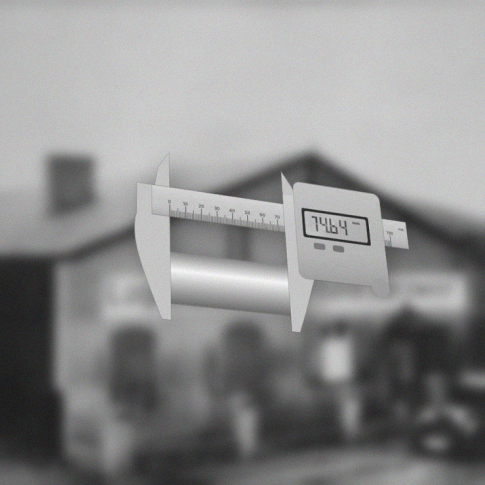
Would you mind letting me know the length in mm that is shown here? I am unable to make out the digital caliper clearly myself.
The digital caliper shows 74.64 mm
